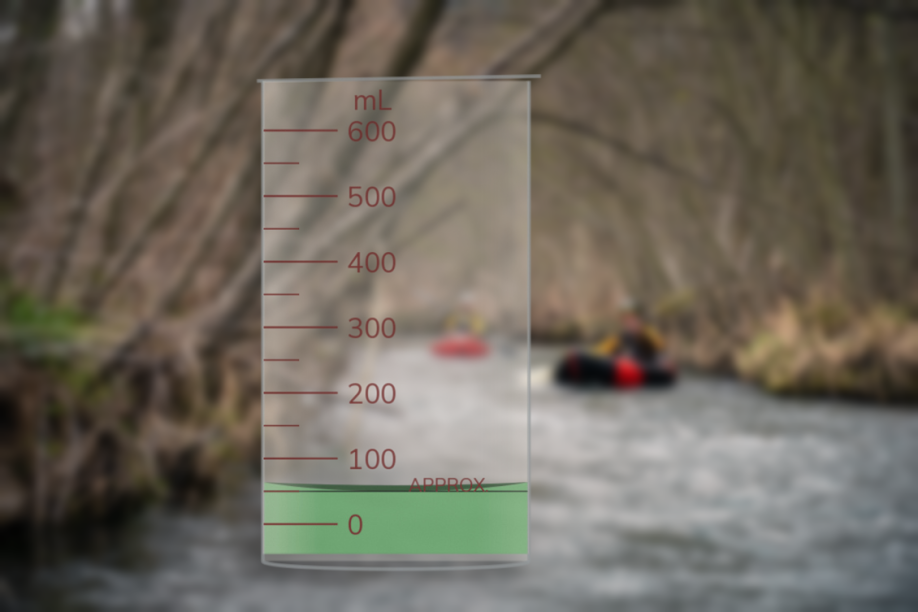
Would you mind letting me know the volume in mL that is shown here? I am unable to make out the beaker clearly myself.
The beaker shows 50 mL
